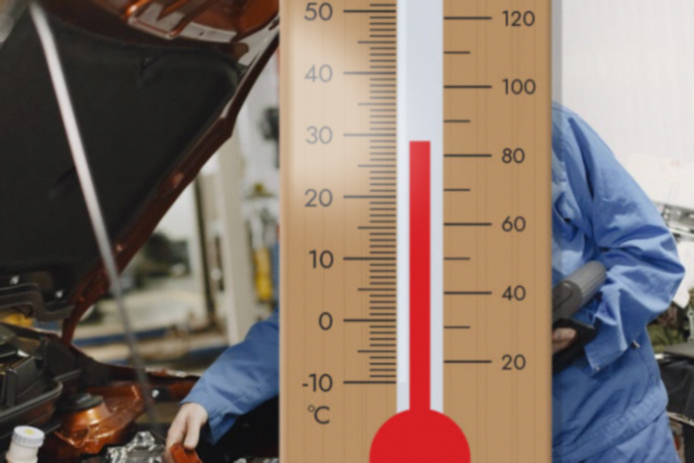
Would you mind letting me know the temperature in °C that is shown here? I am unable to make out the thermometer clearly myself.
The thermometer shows 29 °C
